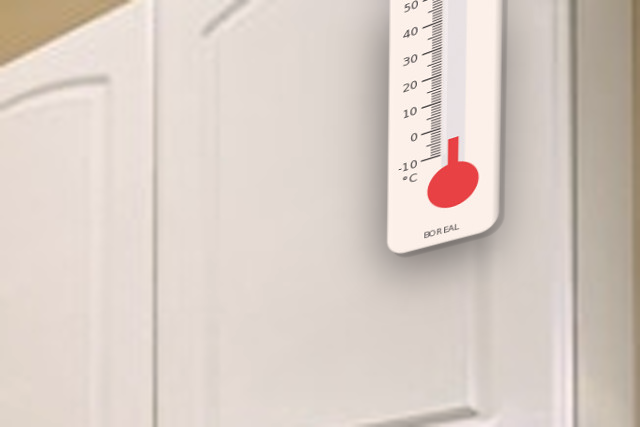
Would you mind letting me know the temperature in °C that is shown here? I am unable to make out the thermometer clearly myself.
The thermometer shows -5 °C
